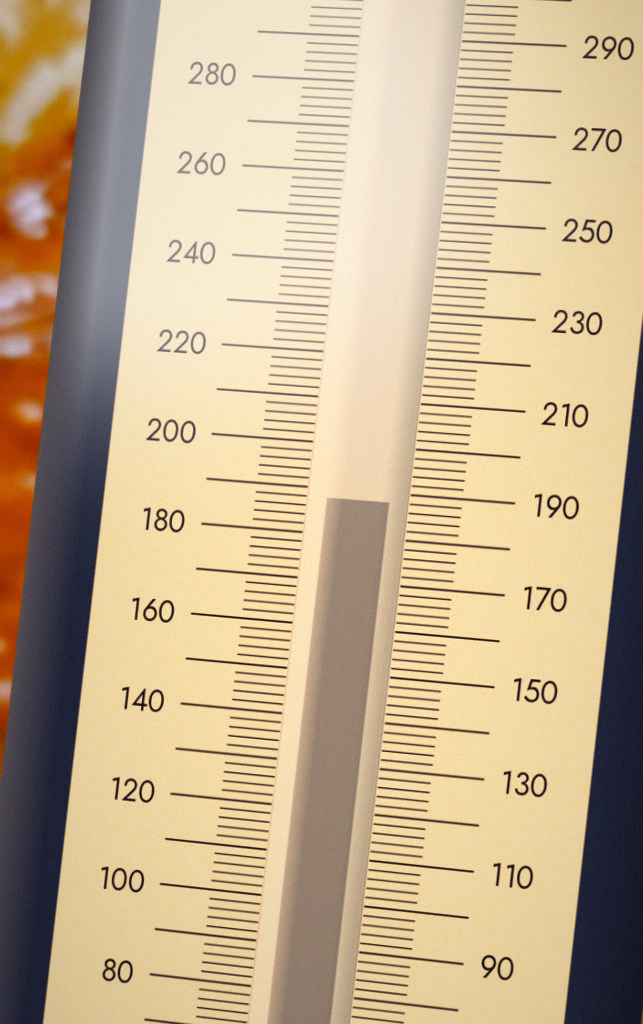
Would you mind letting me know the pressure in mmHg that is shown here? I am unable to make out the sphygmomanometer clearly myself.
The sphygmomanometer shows 188 mmHg
